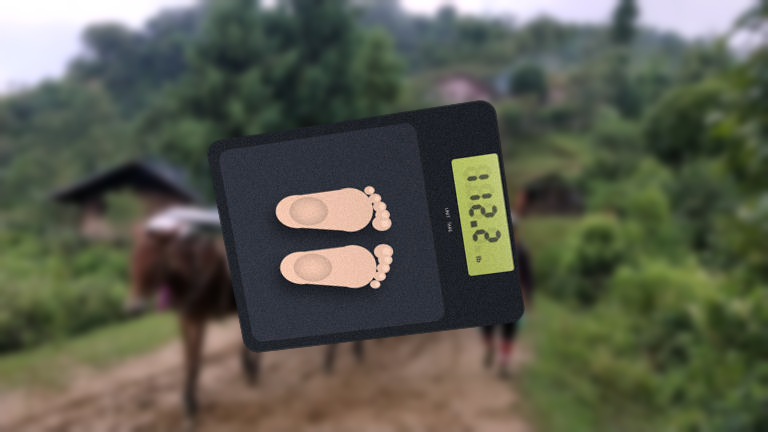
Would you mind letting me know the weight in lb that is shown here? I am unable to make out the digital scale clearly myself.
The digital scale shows 112.2 lb
